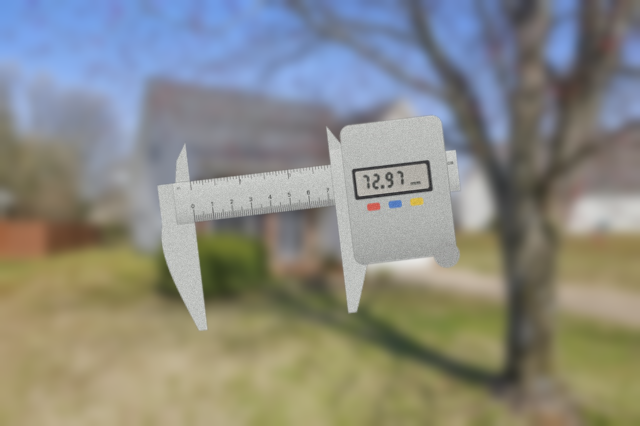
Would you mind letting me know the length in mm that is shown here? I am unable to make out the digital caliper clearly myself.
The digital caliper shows 72.97 mm
